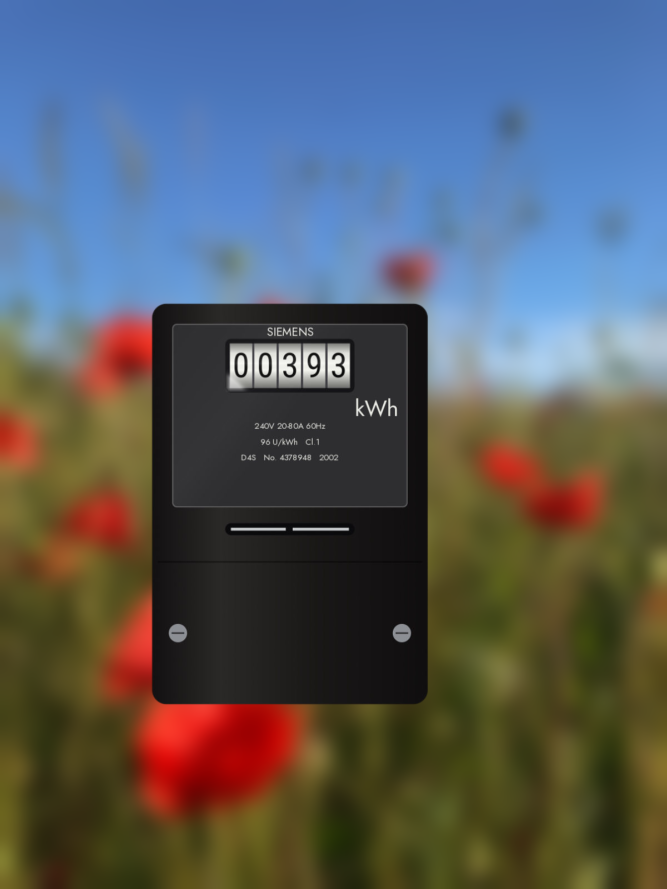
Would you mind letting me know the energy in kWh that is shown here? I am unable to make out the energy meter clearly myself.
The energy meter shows 393 kWh
